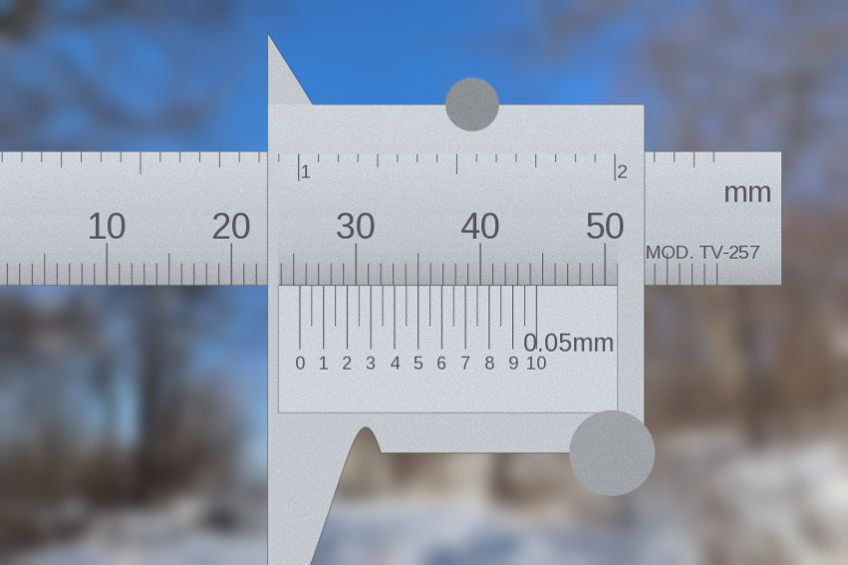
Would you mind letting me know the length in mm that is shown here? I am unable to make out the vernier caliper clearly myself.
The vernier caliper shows 25.5 mm
